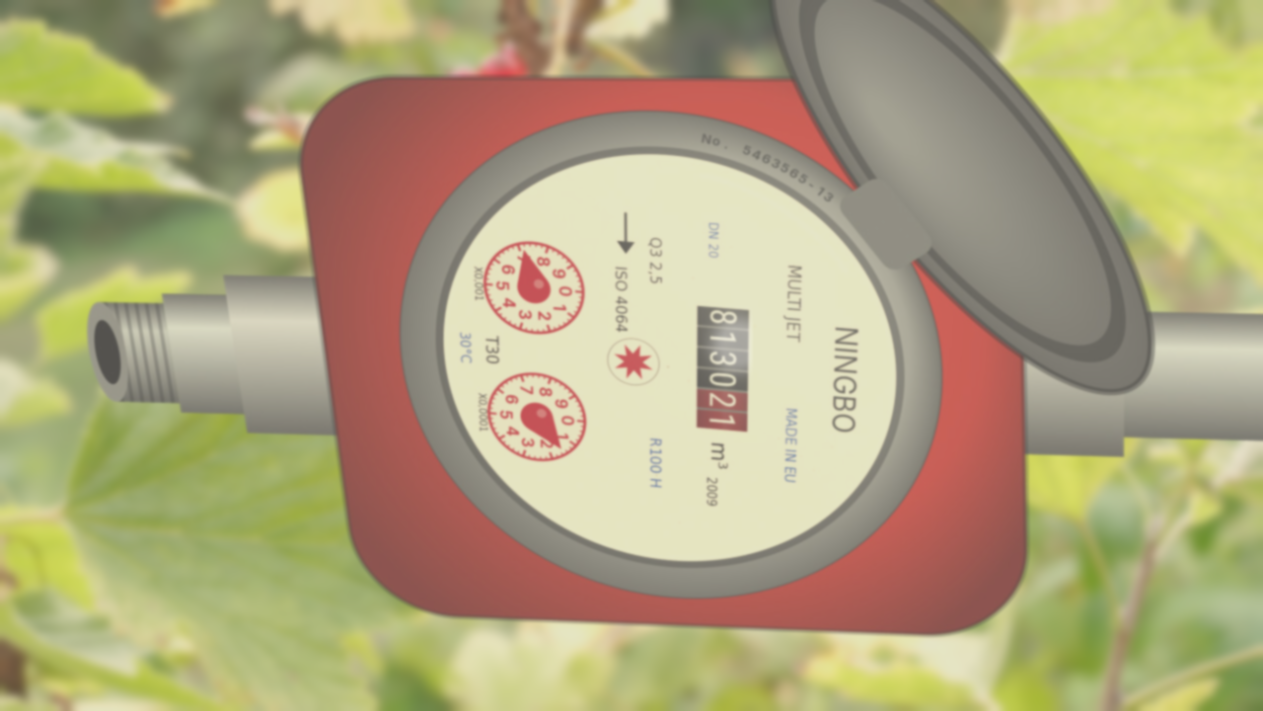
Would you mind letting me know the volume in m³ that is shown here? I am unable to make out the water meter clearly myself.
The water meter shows 8130.2171 m³
